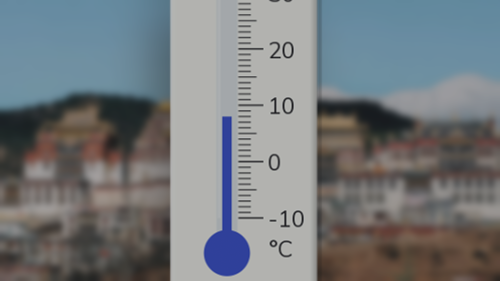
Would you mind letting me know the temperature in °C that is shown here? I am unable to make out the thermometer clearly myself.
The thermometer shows 8 °C
